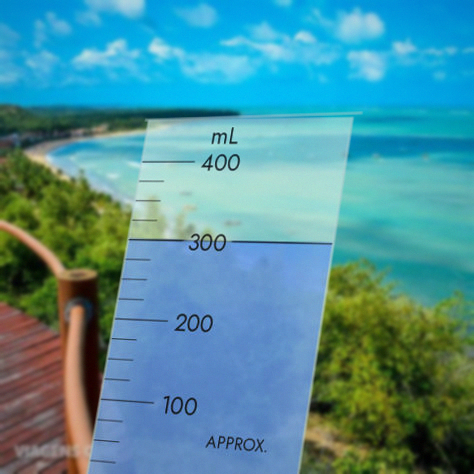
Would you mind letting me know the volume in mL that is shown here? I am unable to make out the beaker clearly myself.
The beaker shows 300 mL
